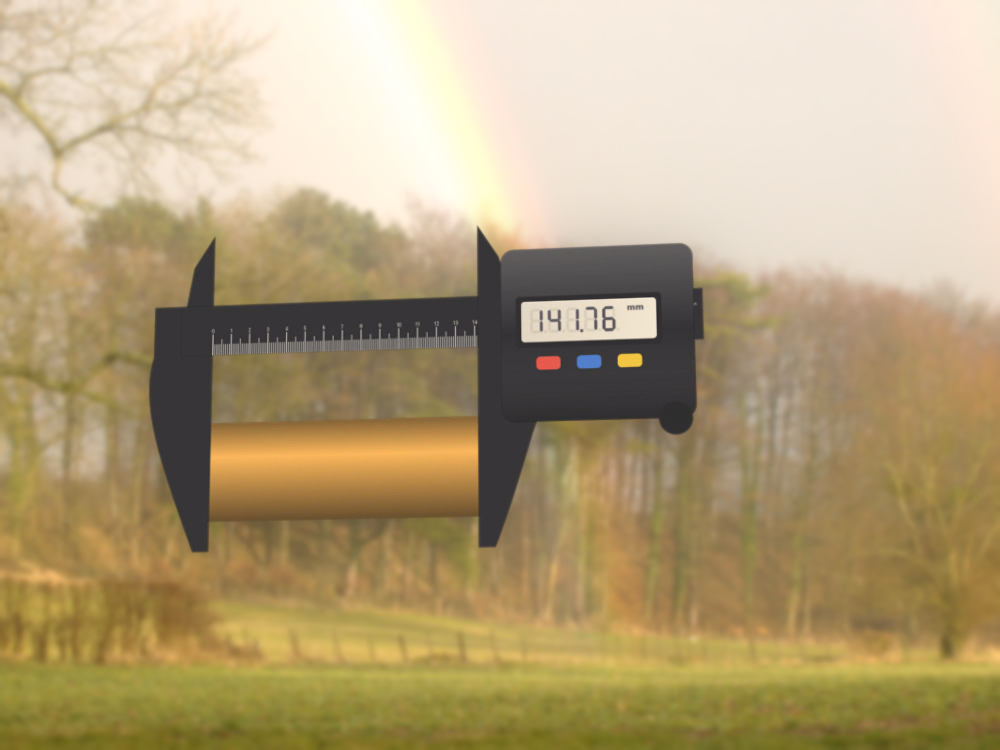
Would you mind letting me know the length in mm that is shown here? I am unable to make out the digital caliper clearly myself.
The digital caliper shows 141.76 mm
